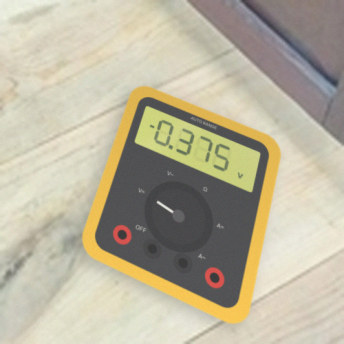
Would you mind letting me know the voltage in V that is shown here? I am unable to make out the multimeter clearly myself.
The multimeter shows -0.375 V
